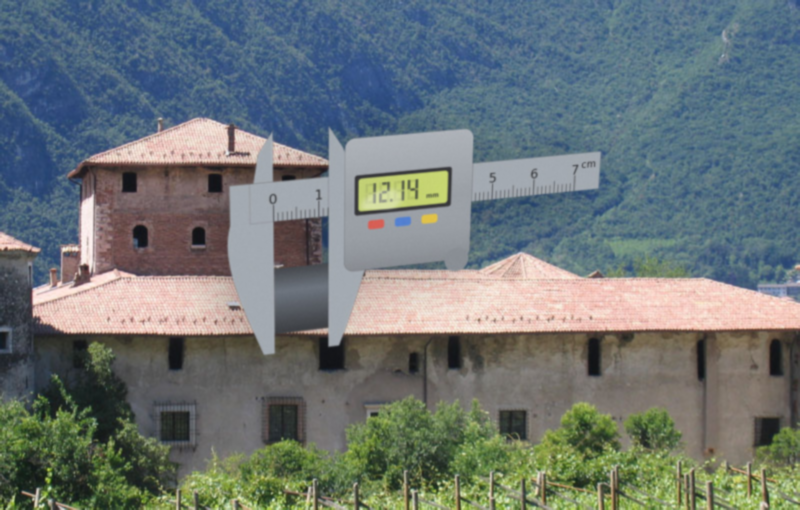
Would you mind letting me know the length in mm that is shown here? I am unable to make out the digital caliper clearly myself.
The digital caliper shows 12.14 mm
